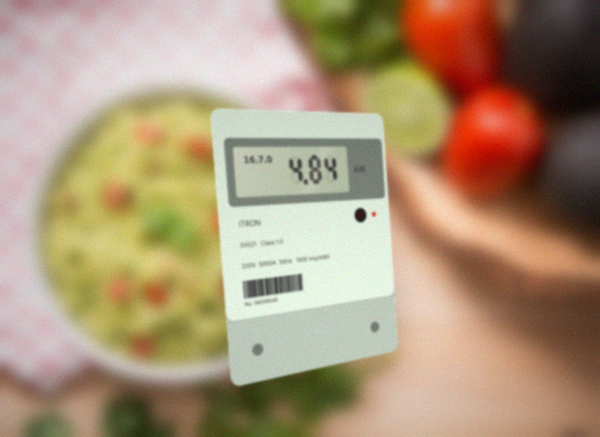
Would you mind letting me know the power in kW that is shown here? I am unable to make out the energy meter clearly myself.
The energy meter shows 4.84 kW
